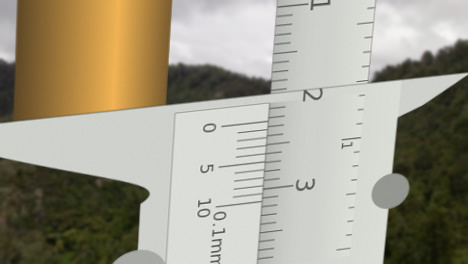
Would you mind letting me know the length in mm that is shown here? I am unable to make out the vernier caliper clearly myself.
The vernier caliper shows 22.4 mm
